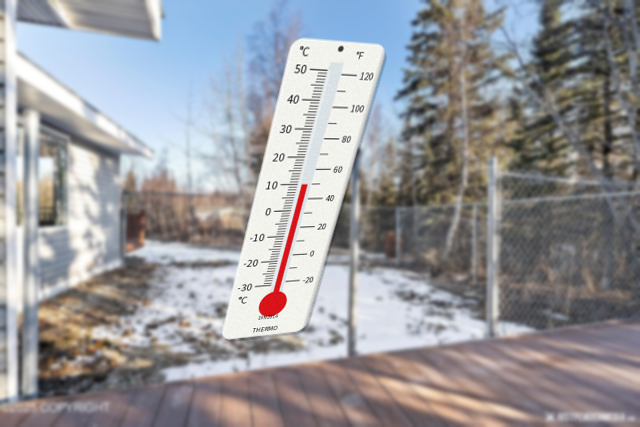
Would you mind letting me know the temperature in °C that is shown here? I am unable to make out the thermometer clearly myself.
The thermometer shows 10 °C
